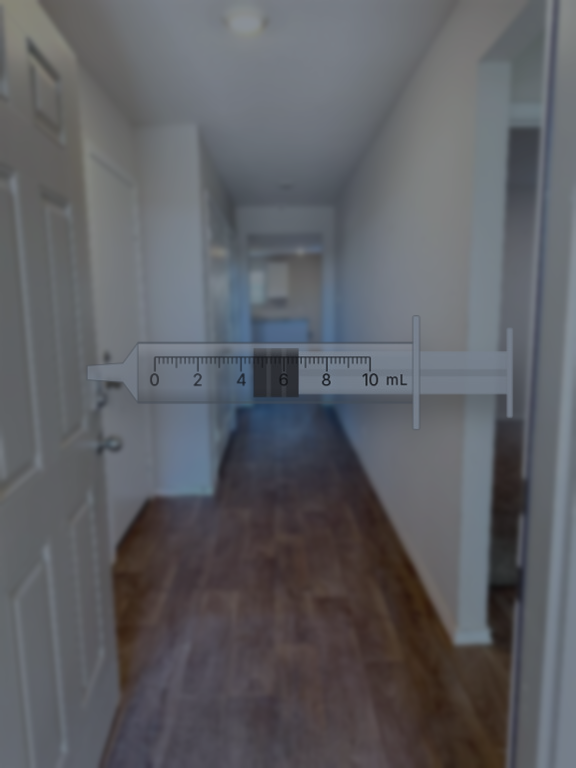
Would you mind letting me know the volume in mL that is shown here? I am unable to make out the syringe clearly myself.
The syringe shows 4.6 mL
